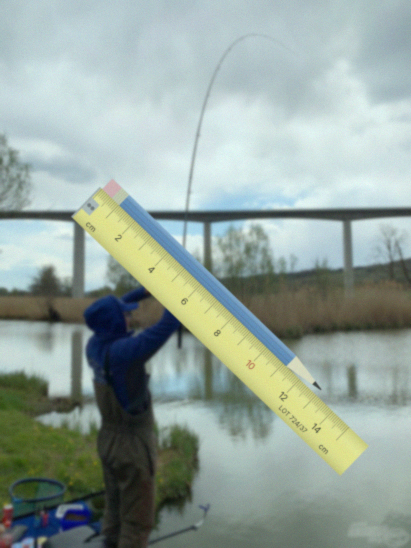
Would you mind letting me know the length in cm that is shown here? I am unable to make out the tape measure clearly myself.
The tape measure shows 13 cm
